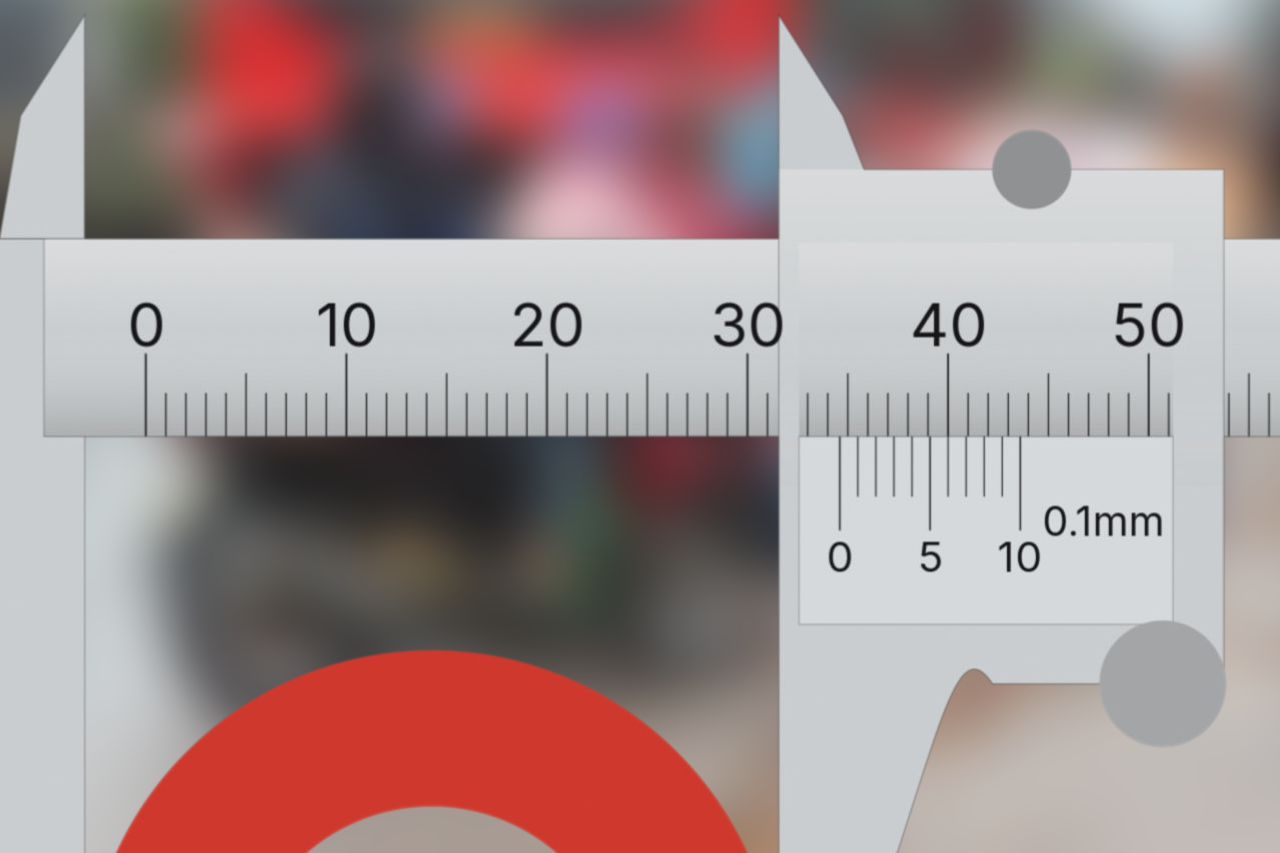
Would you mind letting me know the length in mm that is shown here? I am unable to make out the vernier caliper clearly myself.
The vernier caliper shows 34.6 mm
